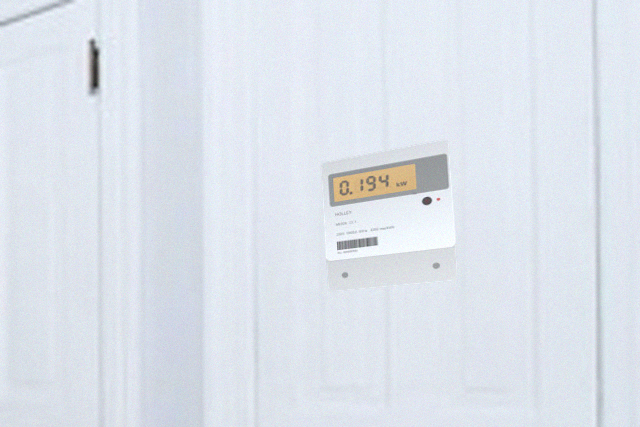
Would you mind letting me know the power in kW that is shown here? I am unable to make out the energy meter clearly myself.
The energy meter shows 0.194 kW
